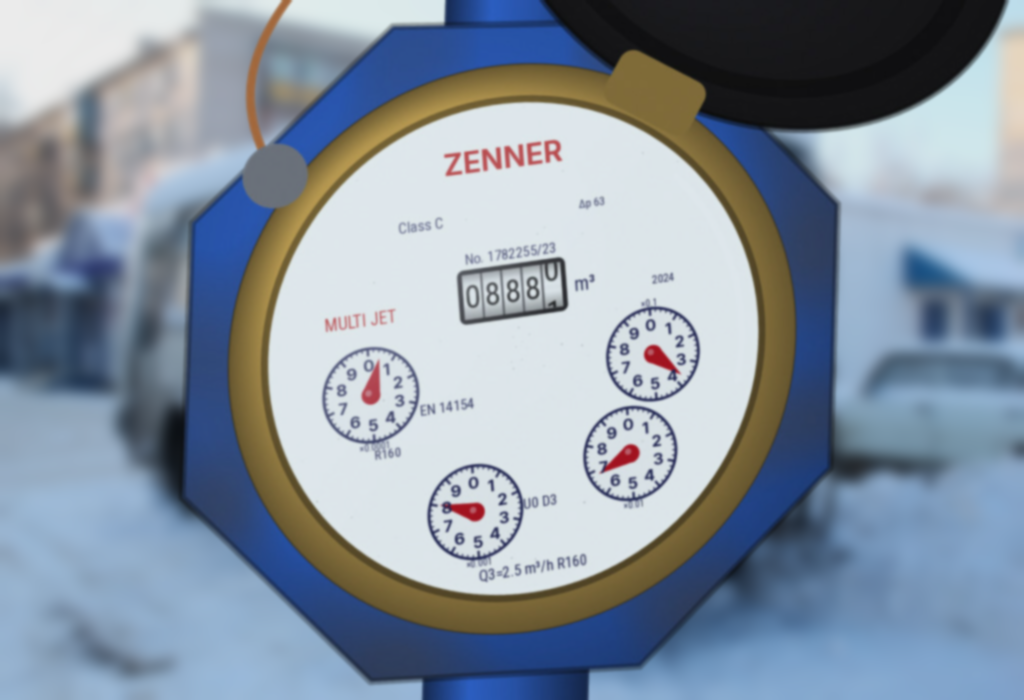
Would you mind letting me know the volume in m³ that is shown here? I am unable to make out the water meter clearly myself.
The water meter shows 8880.3680 m³
